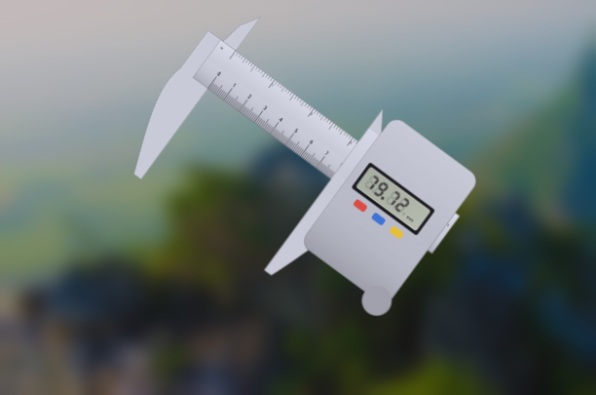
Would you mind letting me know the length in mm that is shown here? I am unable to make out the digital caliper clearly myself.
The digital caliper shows 79.72 mm
